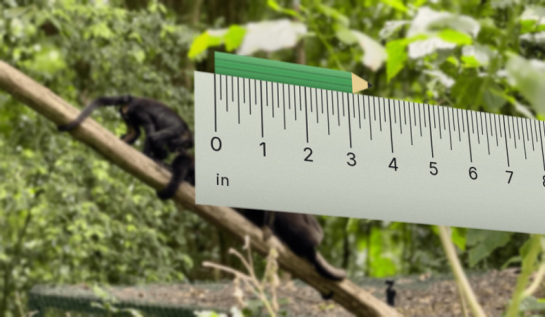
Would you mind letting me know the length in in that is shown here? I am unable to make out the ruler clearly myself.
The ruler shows 3.625 in
